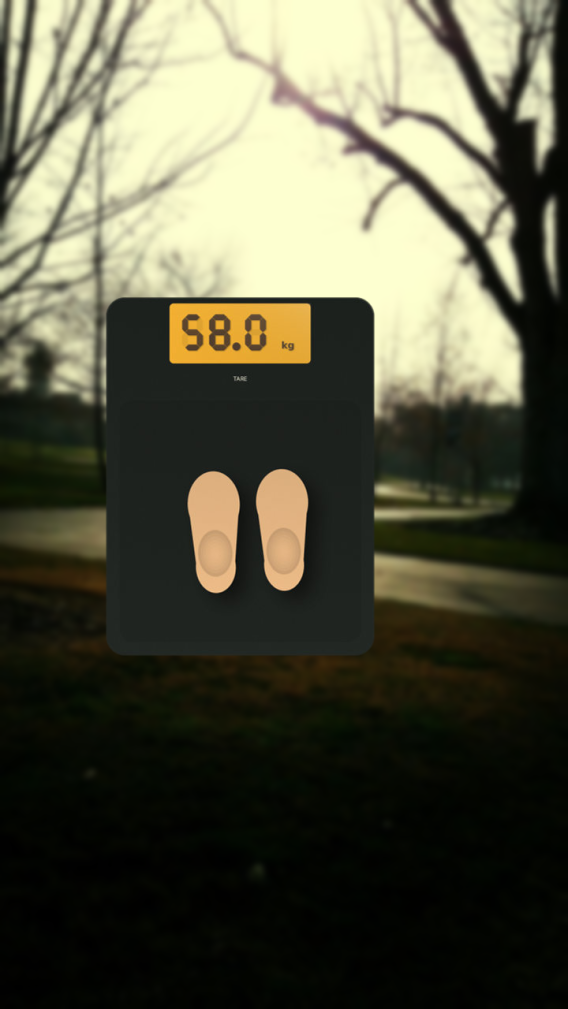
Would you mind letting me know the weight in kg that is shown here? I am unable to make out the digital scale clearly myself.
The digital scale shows 58.0 kg
